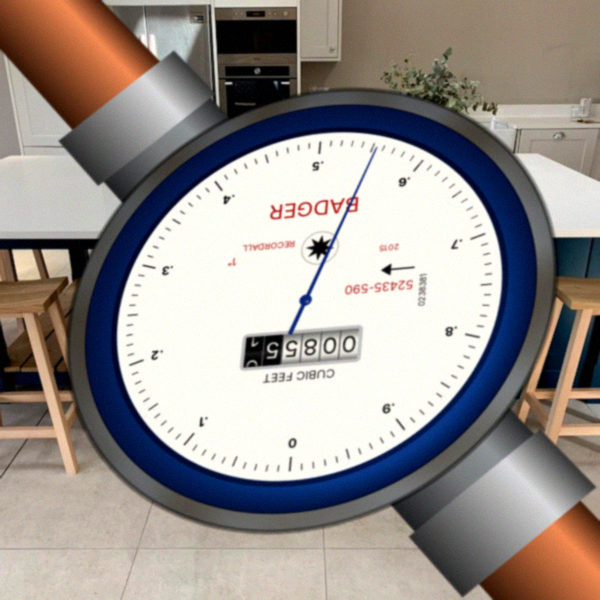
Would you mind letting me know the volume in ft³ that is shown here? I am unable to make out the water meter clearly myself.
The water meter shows 8550.55 ft³
